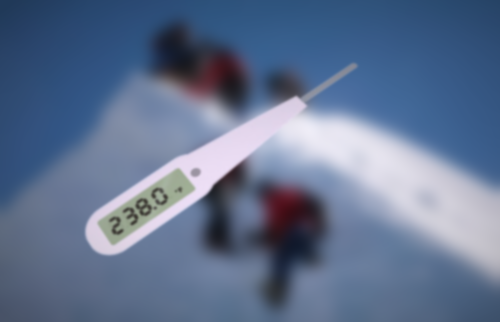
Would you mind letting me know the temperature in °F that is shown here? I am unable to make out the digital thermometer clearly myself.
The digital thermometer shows 238.0 °F
